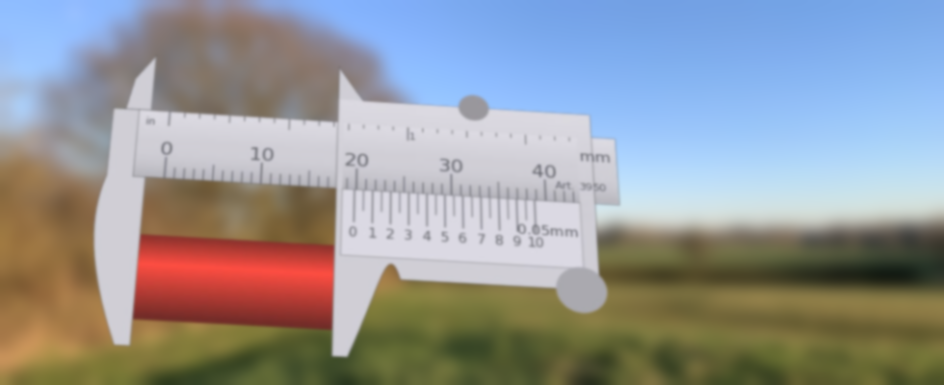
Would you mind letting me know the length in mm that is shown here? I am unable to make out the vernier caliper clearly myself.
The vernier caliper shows 19.8 mm
